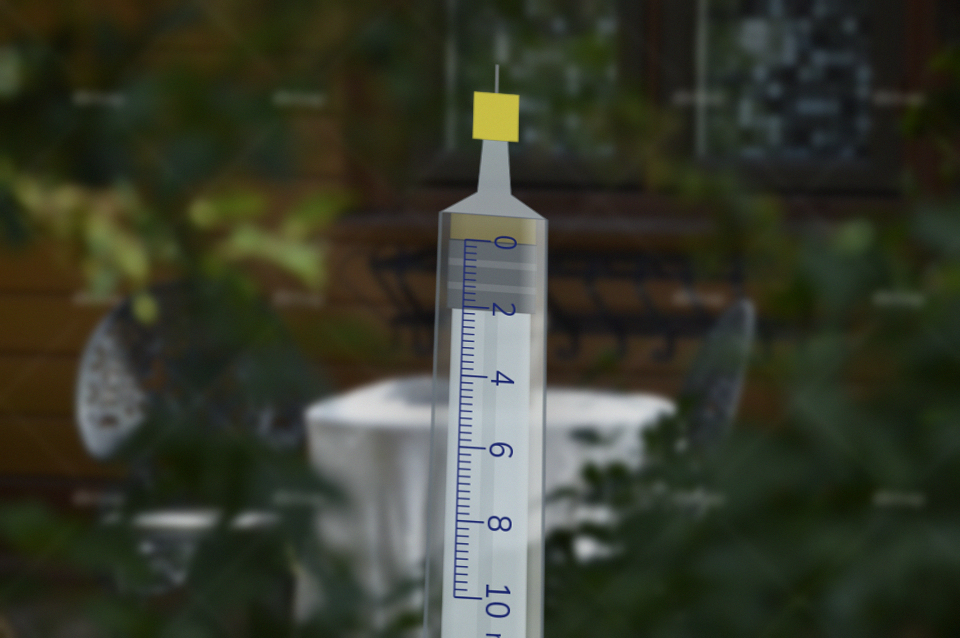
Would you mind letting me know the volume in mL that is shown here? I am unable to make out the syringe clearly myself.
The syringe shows 0 mL
